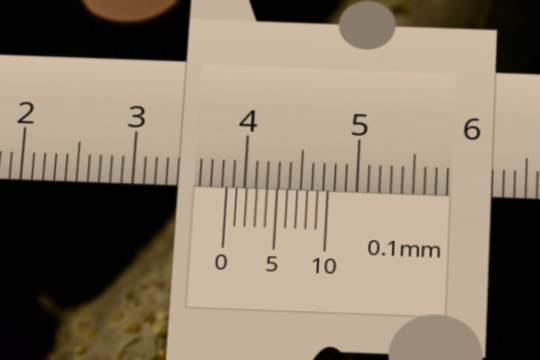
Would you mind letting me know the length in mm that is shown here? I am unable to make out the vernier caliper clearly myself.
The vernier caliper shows 38.4 mm
